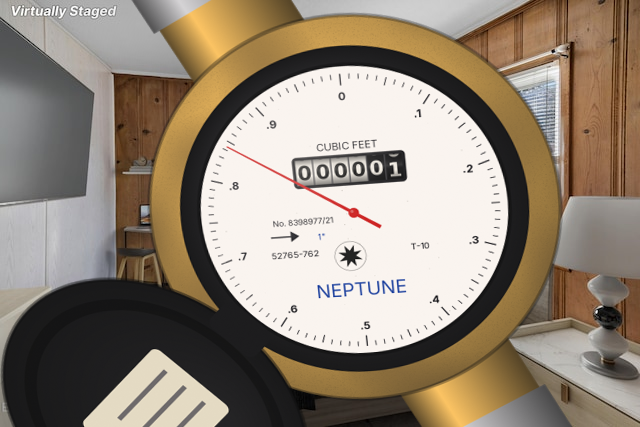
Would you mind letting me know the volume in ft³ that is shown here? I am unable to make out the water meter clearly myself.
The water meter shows 0.84 ft³
